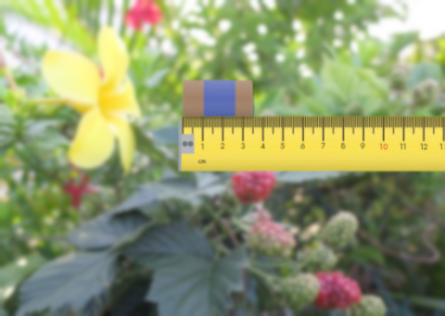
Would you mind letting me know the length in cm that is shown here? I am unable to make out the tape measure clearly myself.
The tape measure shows 3.5 cm
